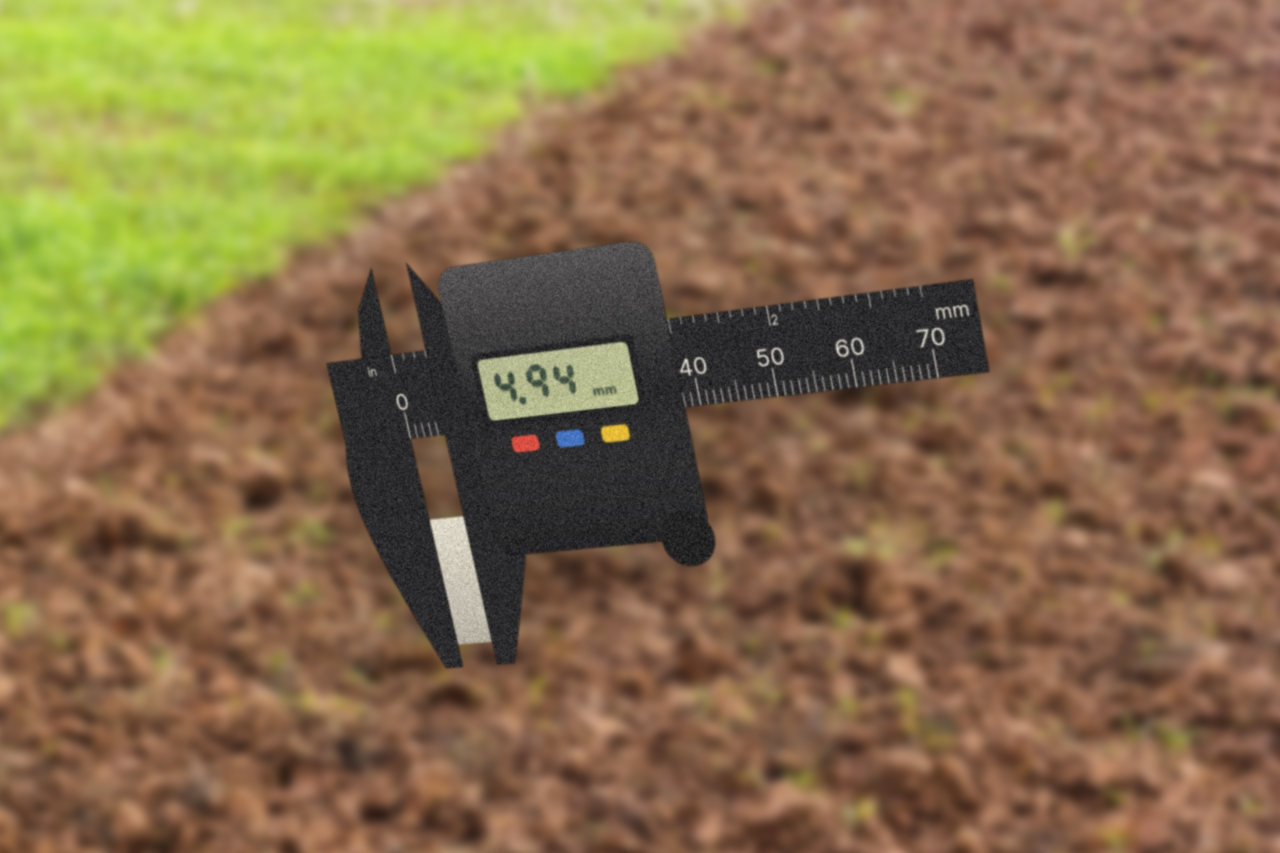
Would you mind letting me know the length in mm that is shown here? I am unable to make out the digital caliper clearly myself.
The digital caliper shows 4.94 mm
